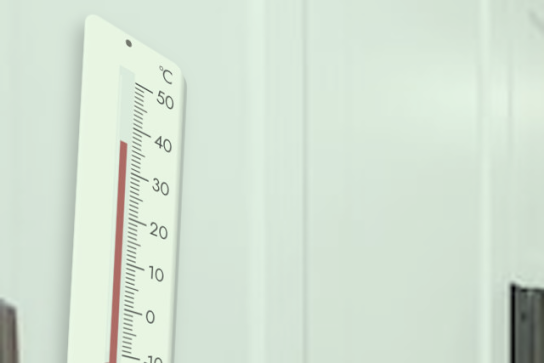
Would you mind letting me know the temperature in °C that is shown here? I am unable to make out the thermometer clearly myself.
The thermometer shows 36 °C
